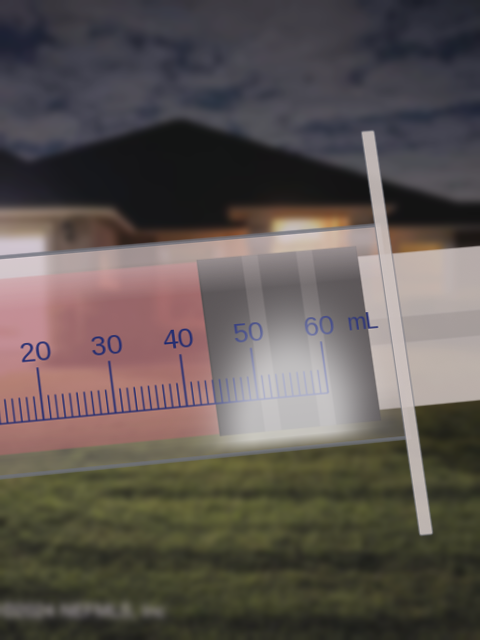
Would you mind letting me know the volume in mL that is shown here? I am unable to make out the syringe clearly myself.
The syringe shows 44 mL
